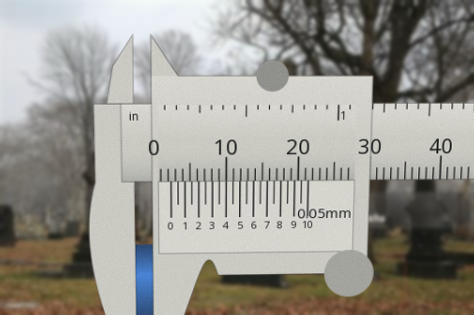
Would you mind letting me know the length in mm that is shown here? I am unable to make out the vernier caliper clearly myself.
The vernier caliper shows 2.4 mm
